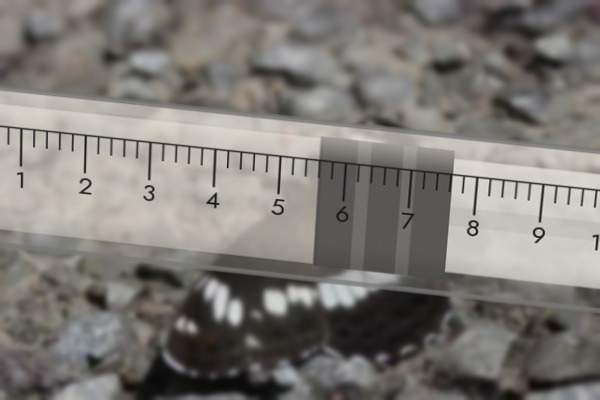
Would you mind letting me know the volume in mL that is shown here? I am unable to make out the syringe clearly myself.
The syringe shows 5.6 mL
